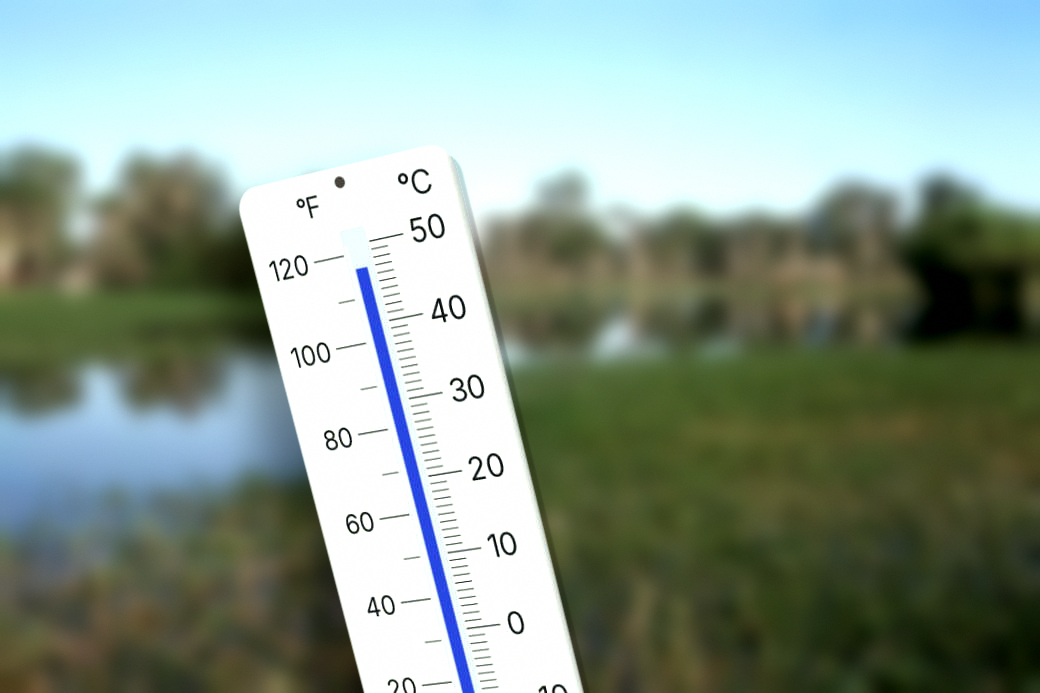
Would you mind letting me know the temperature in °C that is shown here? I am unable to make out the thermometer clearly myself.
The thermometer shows 47 °C
